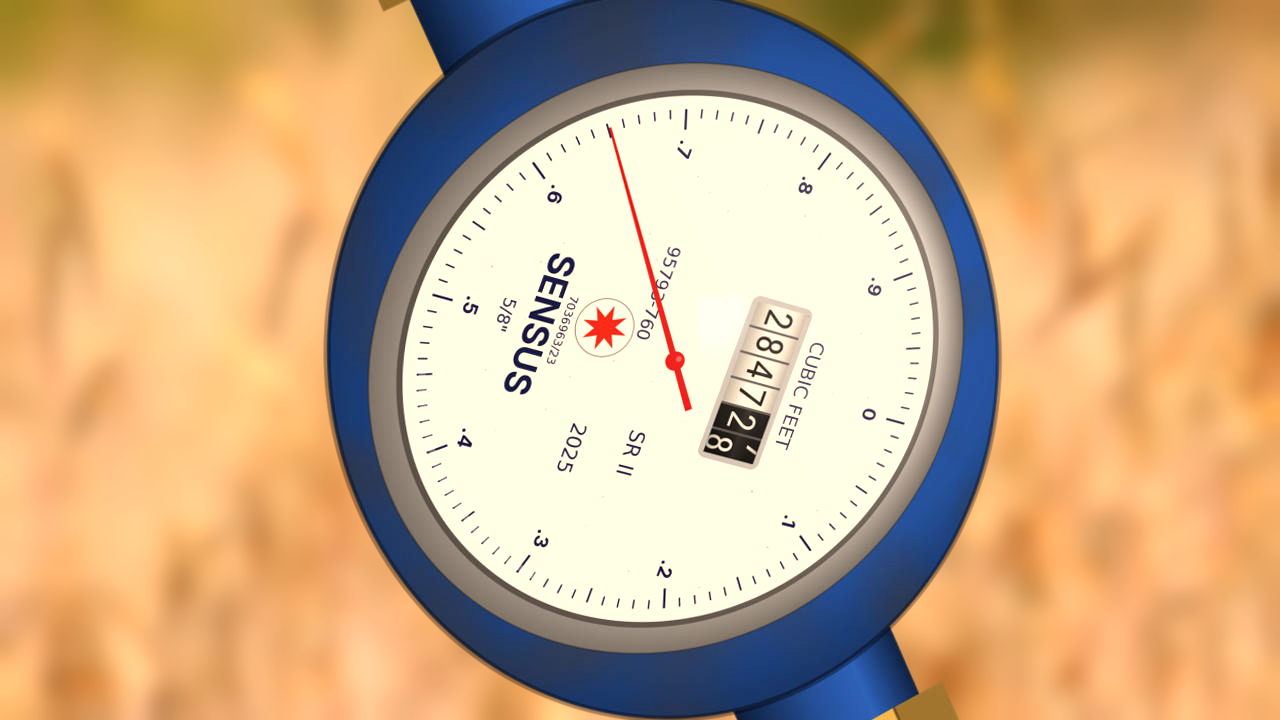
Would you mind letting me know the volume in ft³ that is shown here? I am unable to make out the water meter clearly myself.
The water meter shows 284727.65 ft³
